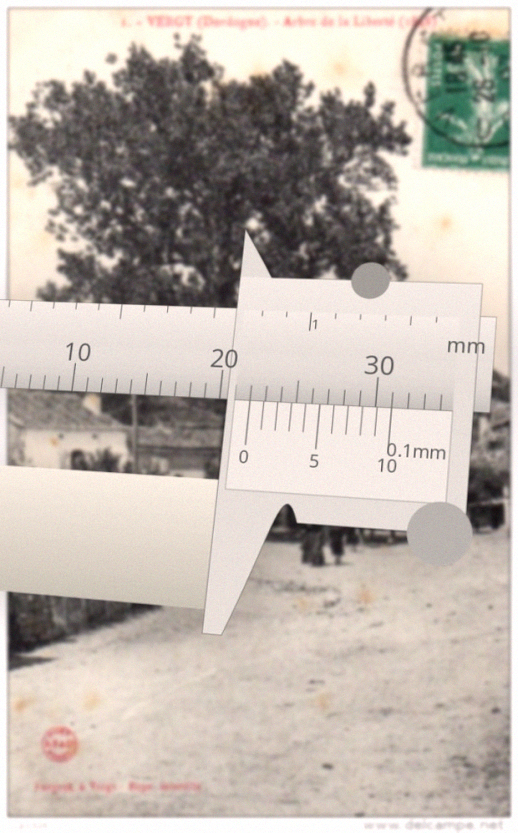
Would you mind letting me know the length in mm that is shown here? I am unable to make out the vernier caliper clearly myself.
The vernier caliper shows 22.0 mm
